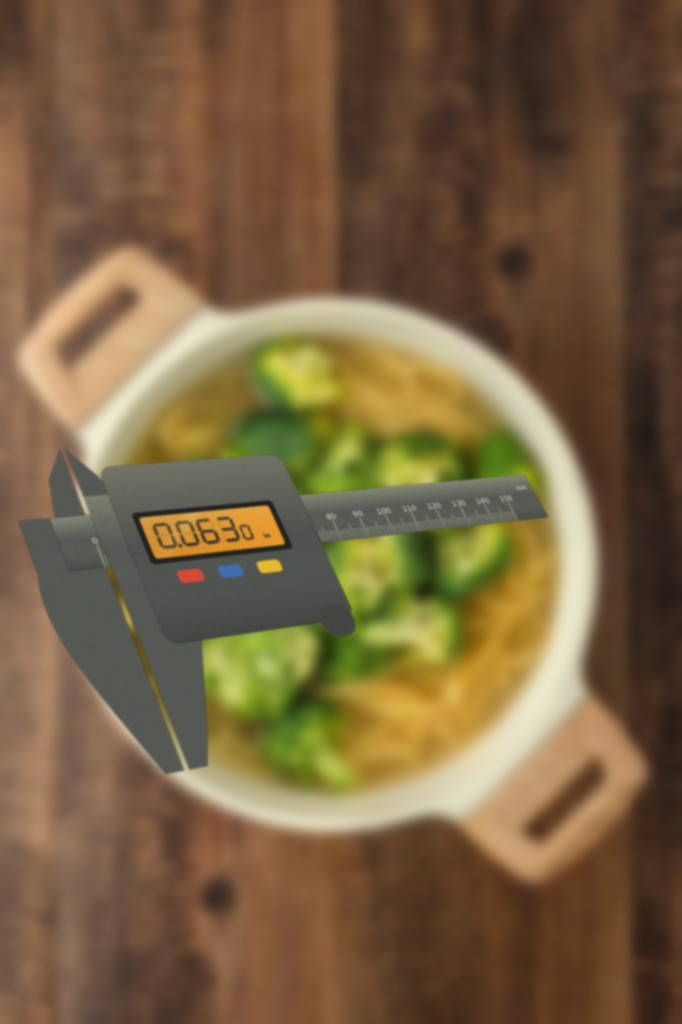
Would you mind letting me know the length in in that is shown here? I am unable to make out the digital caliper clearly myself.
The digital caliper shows 0.0630 in
